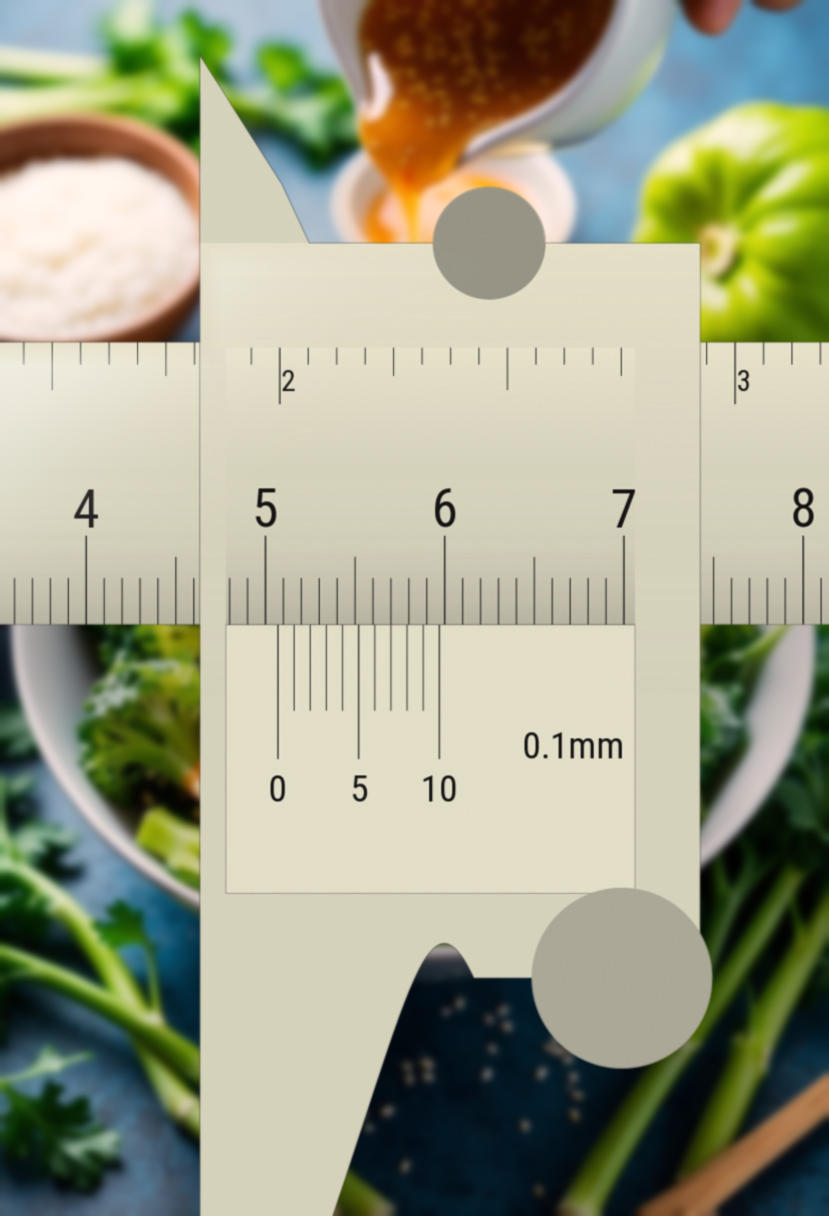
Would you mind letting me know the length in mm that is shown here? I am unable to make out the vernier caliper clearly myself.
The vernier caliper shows 50.7 mm
